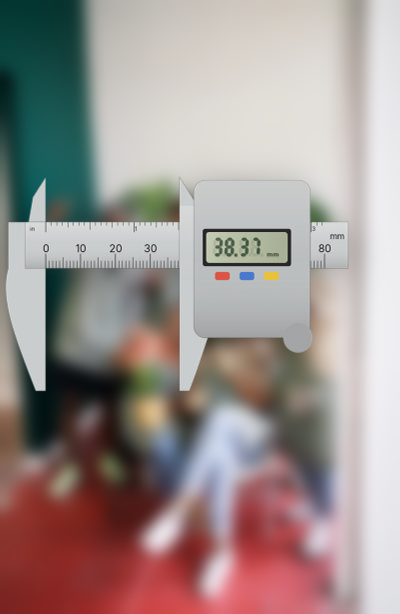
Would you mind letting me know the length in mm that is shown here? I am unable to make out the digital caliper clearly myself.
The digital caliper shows 38.37 mm
